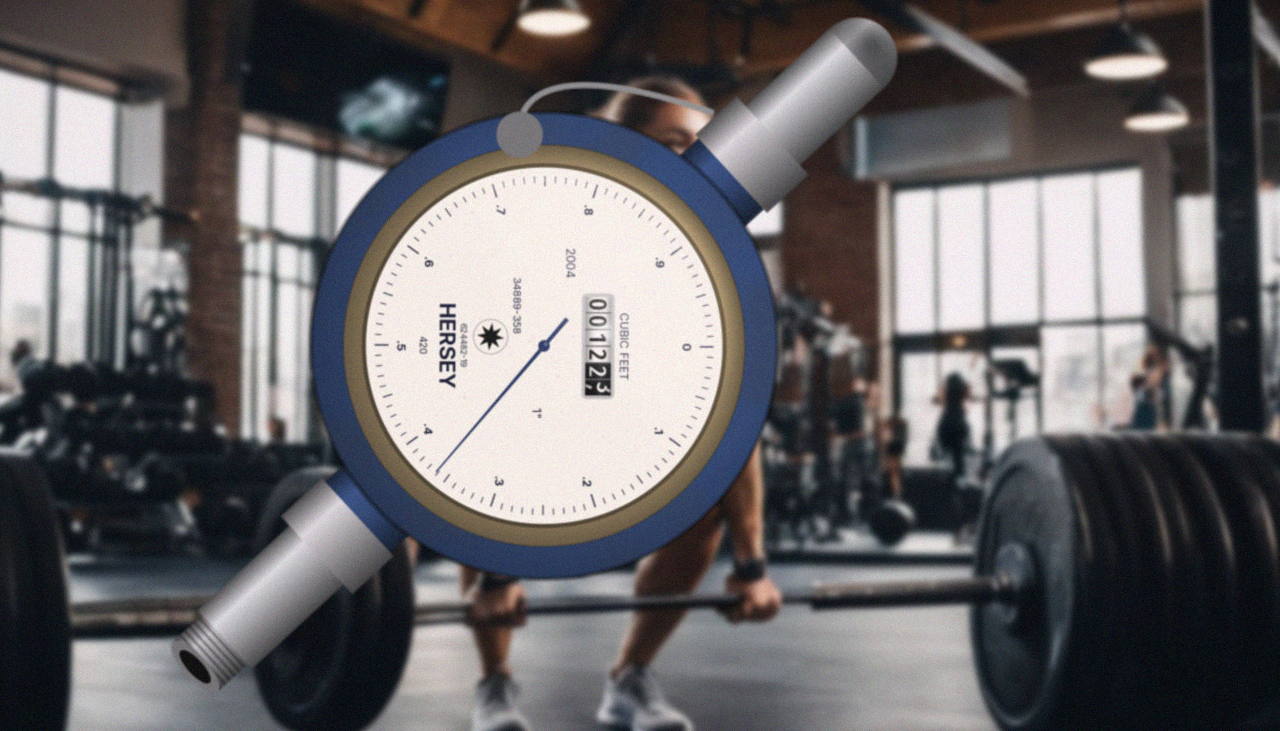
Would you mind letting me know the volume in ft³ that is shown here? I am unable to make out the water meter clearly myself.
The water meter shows 1223.36 ft³
